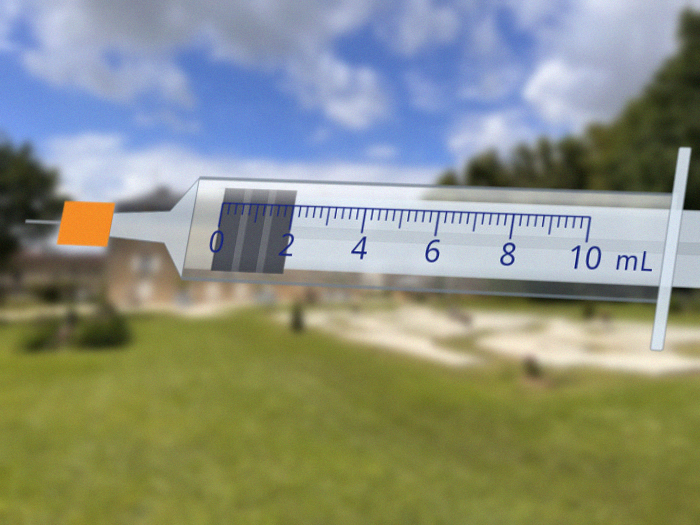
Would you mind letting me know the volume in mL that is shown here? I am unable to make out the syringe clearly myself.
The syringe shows 0 mL
